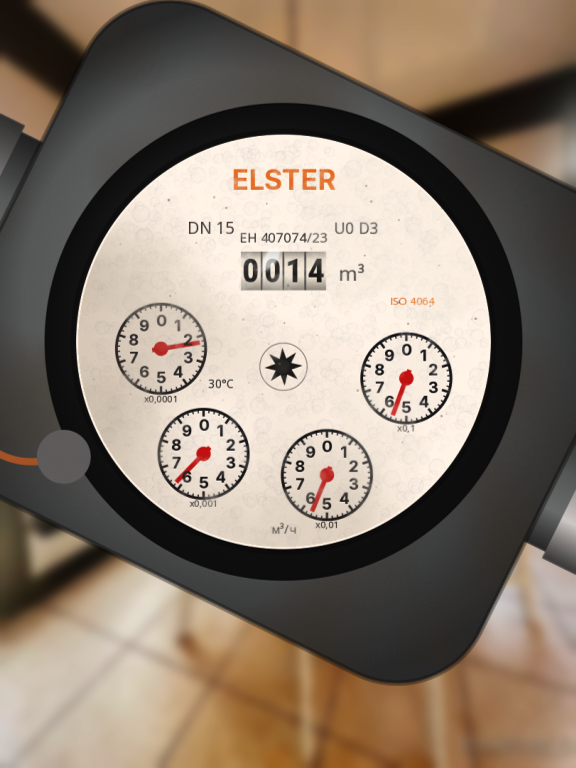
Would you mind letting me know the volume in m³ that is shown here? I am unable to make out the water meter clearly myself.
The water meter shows 14.5562 m³
